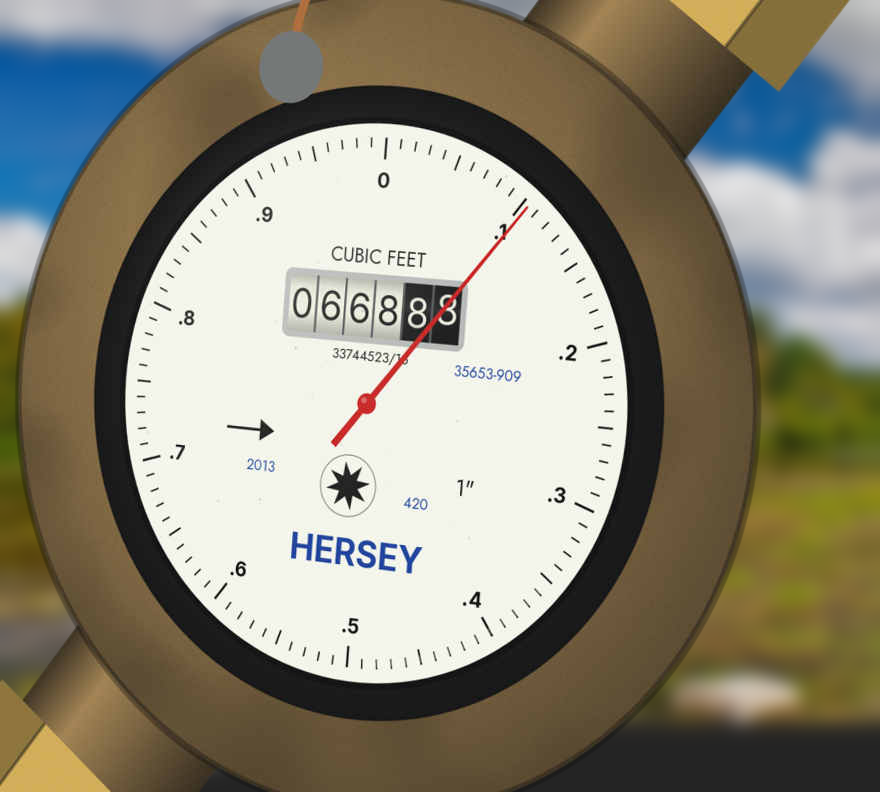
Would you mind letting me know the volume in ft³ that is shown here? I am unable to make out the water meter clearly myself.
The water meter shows 66888.10 ft³
